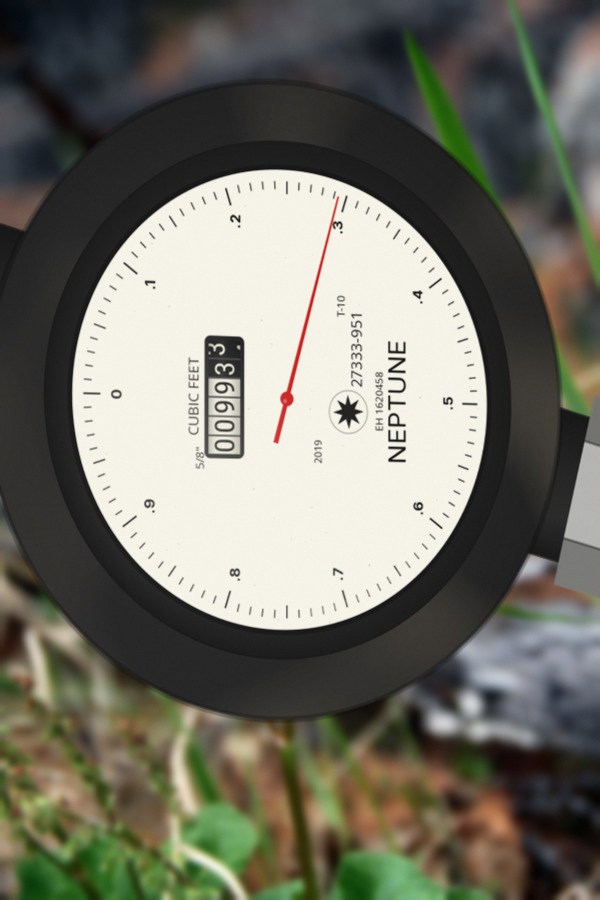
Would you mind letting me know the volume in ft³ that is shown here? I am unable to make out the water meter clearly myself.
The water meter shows 9933.29 ft³
